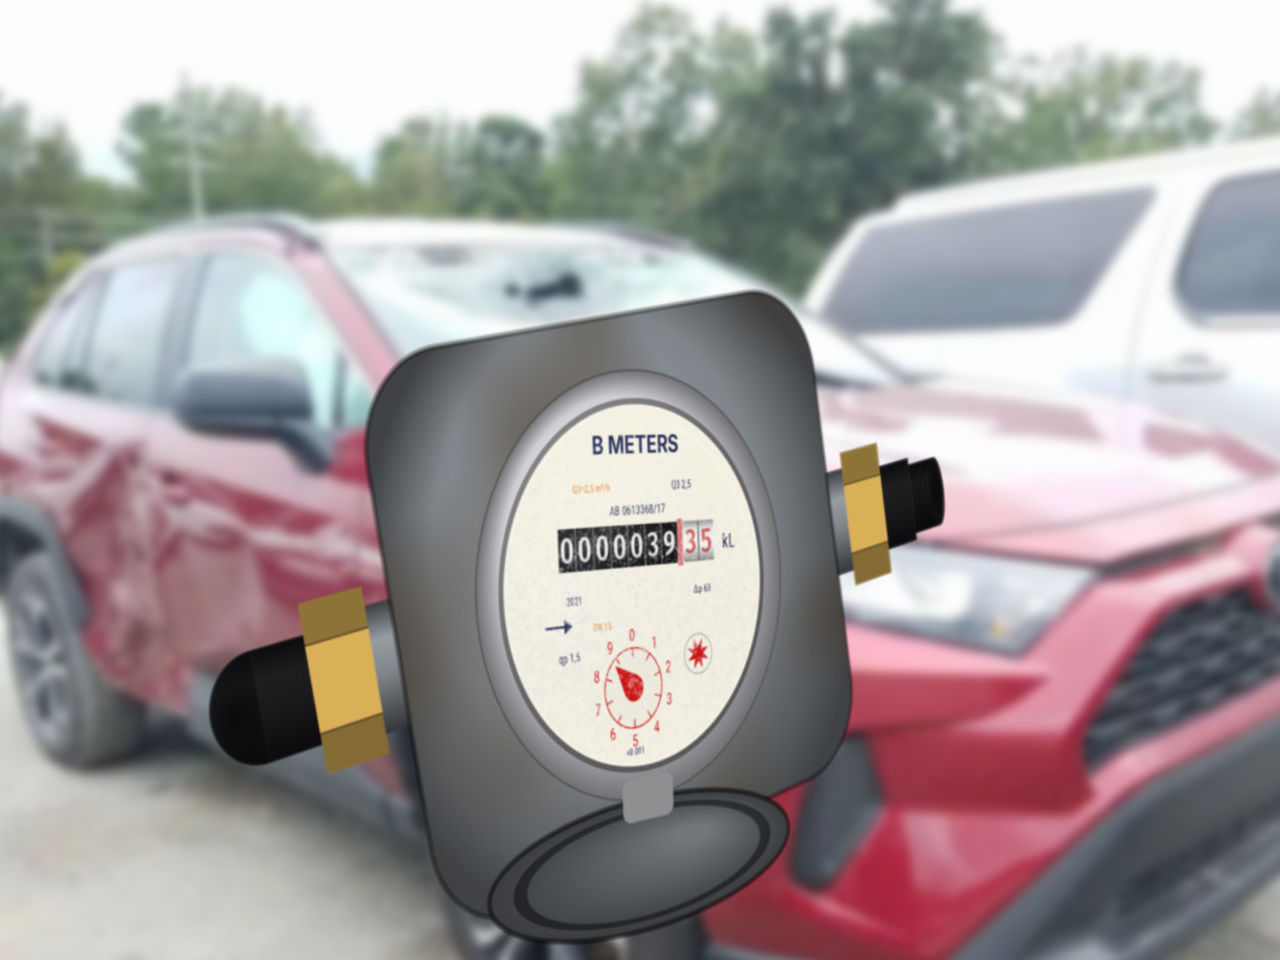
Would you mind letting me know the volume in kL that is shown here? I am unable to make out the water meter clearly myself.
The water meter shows 39.358 kL
